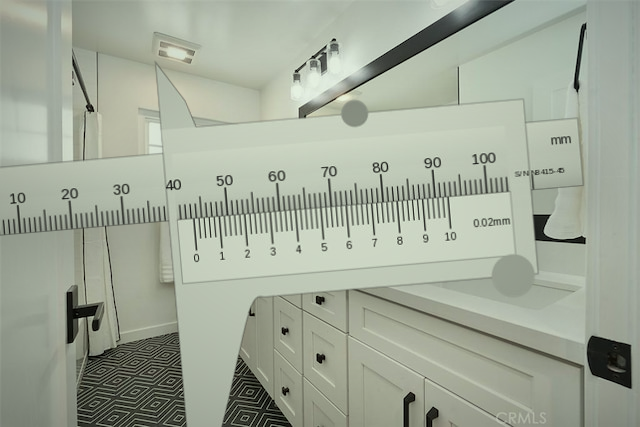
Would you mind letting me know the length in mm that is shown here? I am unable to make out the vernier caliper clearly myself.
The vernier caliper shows 43.5 mm
